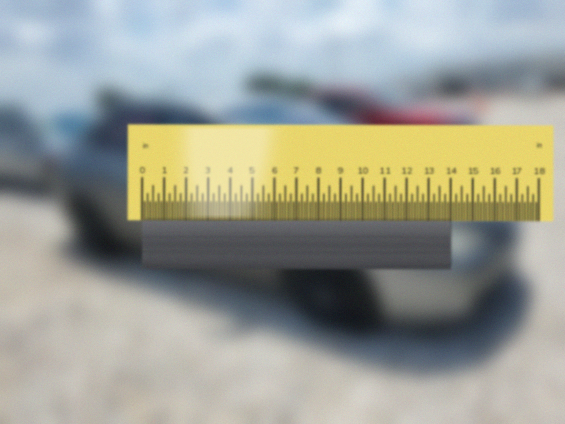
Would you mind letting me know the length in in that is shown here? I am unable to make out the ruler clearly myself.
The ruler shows 14 in
